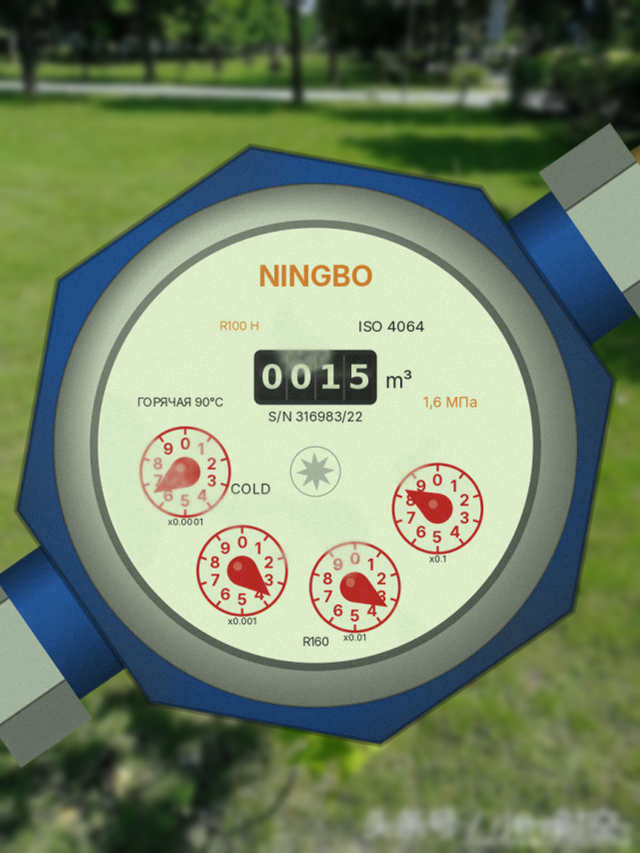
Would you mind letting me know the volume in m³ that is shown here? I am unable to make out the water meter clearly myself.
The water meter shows 15.8336 m³
